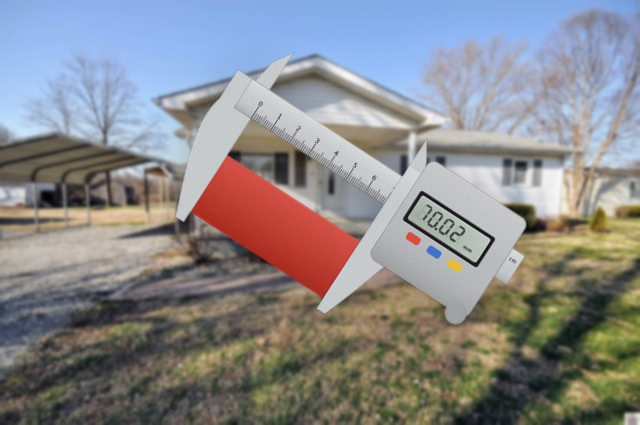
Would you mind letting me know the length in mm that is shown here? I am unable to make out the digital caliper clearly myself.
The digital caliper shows 70.02 mm
